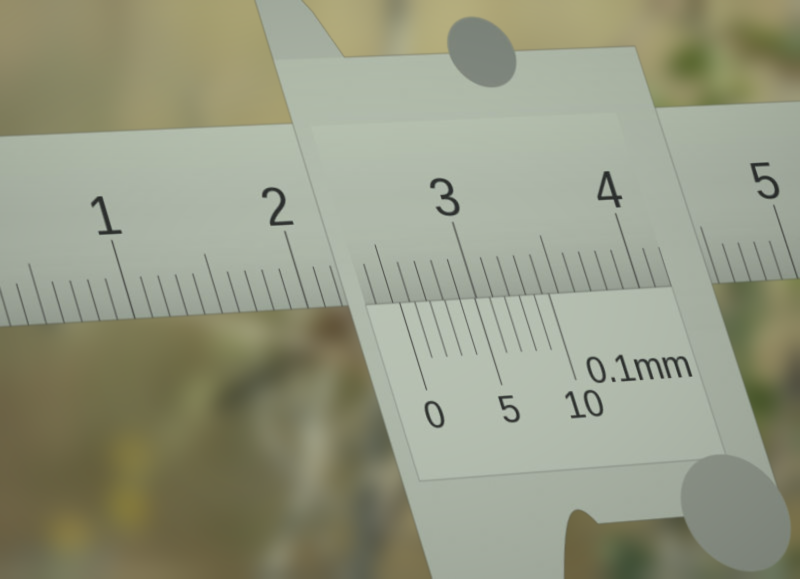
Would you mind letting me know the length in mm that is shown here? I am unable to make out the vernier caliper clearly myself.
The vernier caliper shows 25.4 mm
